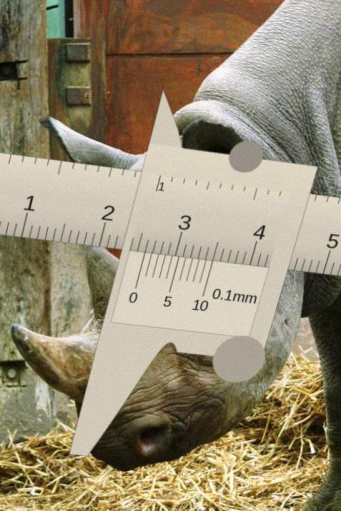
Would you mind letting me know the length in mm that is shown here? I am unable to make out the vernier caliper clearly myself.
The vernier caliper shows 26.0 mm
